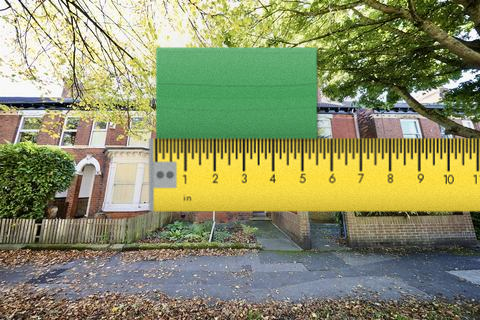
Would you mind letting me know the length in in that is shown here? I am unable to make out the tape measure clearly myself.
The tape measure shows 5.5 in
